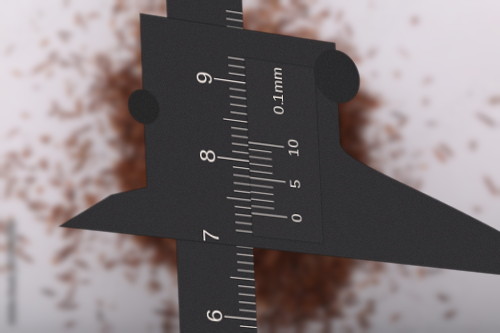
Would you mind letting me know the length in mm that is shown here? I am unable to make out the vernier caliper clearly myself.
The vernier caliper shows 73.4 mm
